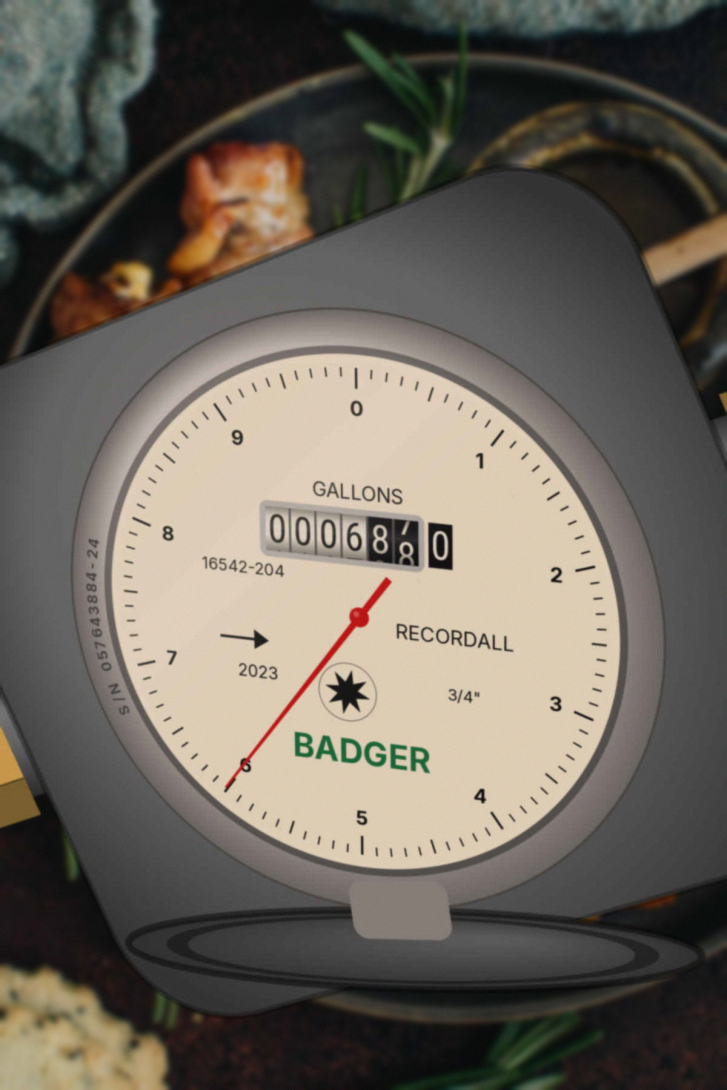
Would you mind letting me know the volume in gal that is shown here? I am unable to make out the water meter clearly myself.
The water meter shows 6876.0 gal
